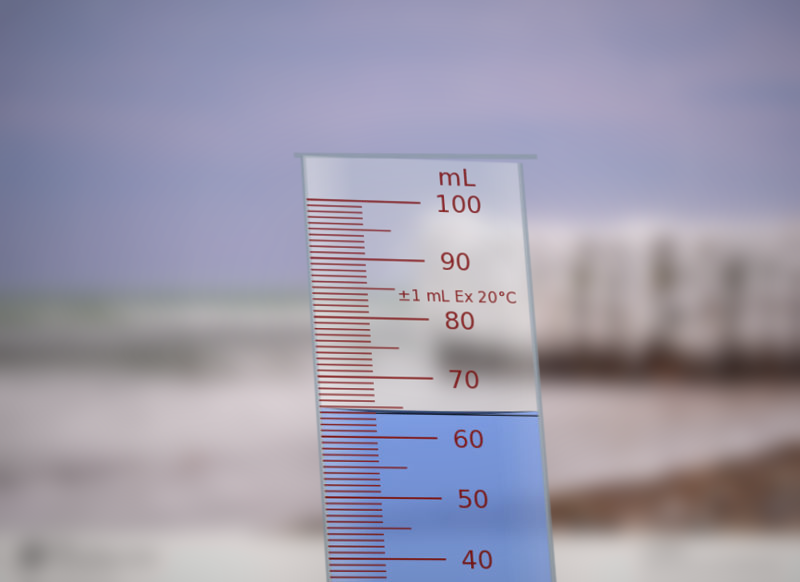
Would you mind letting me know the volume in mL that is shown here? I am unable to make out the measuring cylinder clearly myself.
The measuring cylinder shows 64 mL
